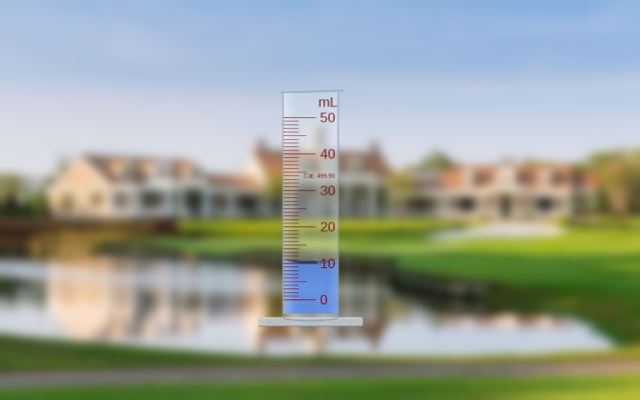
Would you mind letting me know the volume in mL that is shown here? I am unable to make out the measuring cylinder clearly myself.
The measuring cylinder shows 10 mL
